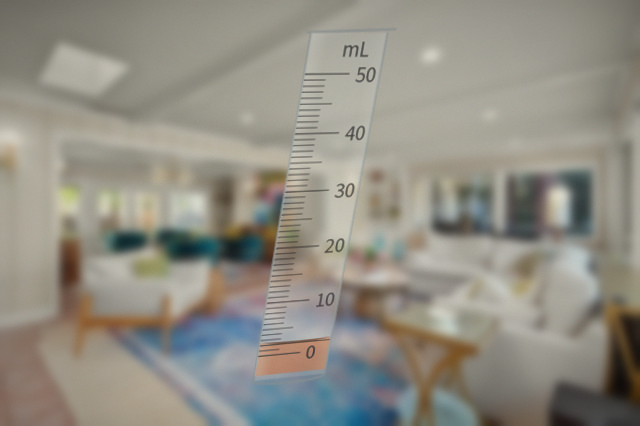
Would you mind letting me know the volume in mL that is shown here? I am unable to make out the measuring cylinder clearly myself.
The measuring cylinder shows 2 mL
